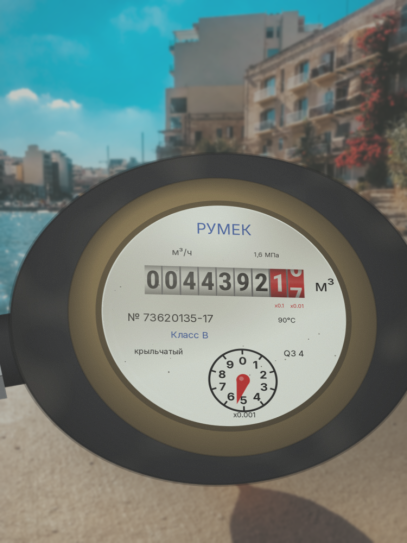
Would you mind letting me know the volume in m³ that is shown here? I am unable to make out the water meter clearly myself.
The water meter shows 44392.165 m³
